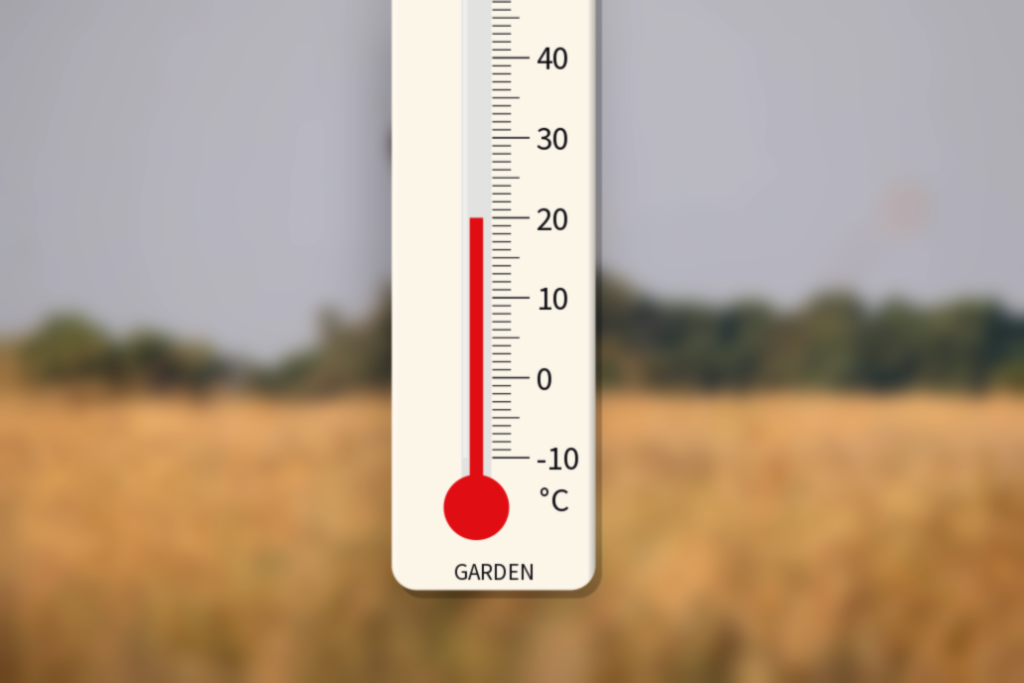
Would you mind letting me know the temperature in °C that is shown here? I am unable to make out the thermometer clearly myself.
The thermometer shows 20 °C
